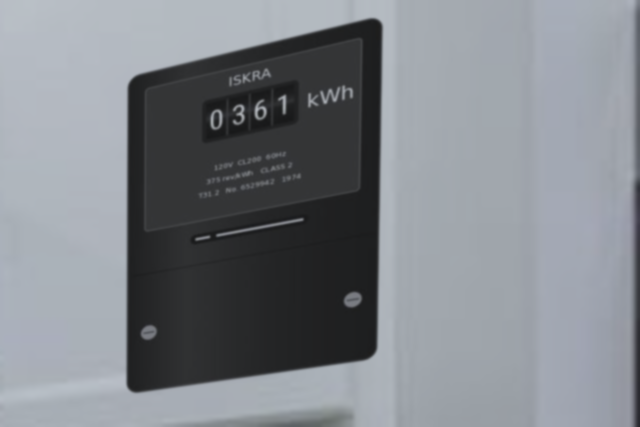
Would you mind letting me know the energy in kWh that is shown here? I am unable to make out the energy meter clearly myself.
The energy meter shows 361 kWh
